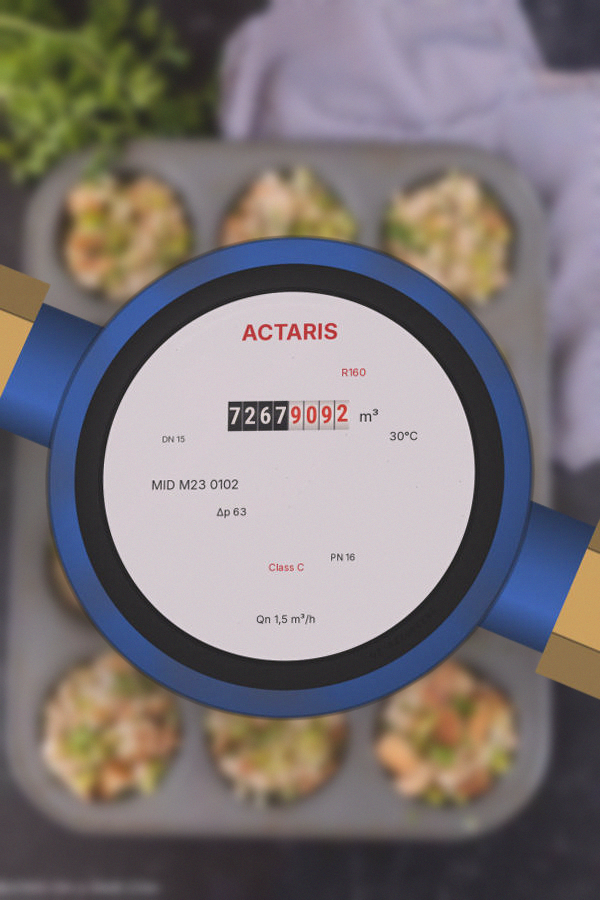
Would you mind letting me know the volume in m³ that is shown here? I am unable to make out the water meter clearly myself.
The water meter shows 7267.9092 m³
